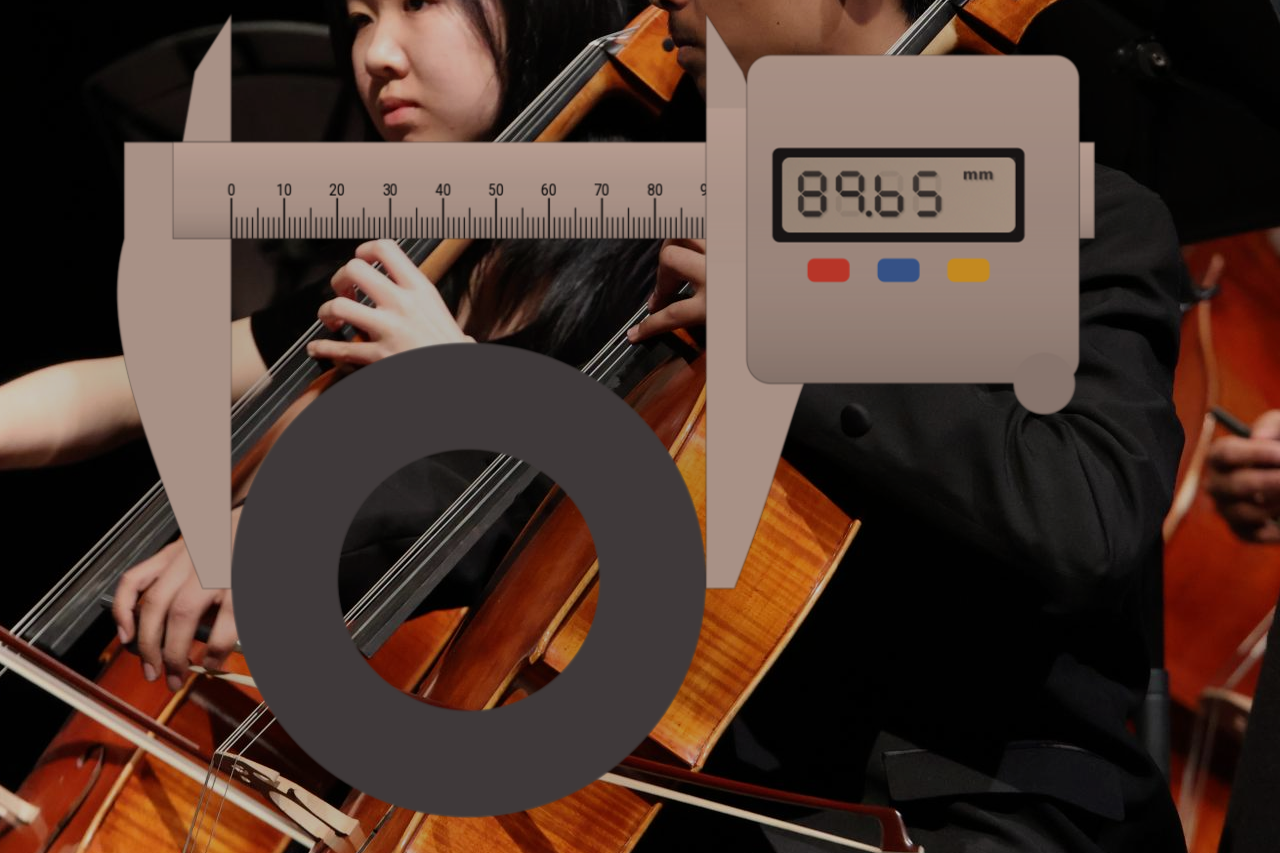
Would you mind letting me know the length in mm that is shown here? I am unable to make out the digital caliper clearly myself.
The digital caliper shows 89.65 mm
